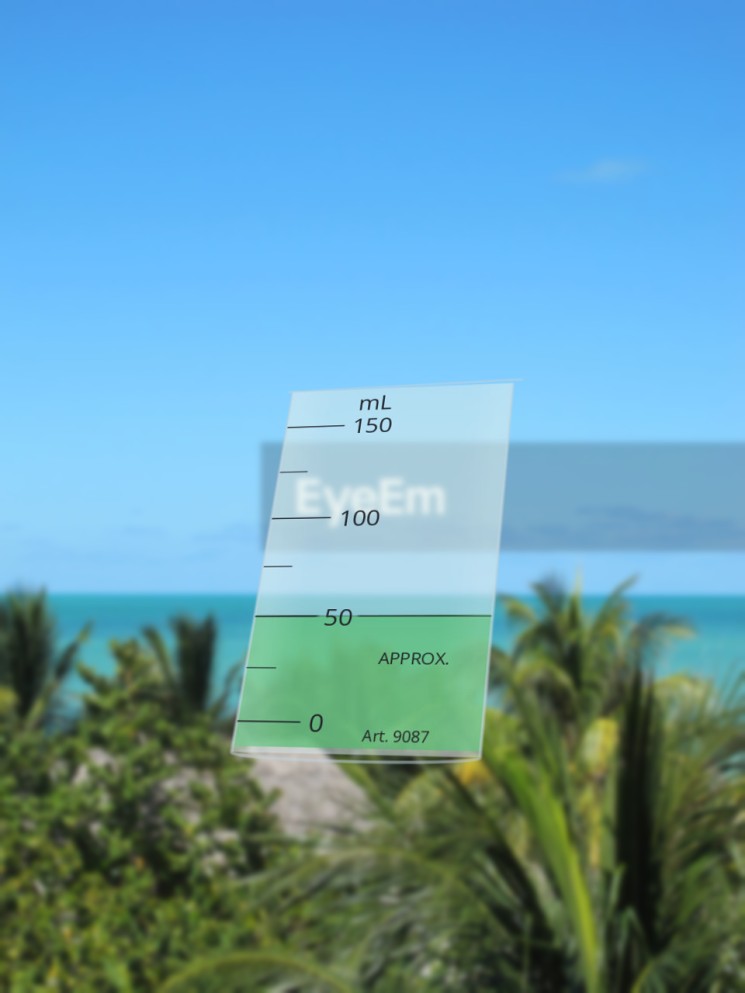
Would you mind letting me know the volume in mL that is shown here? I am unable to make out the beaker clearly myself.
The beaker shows 50 mL
